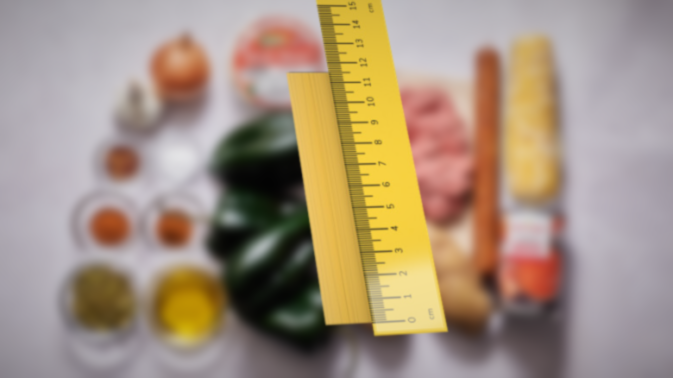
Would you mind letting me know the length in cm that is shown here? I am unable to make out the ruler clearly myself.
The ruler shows 11.5 cm
